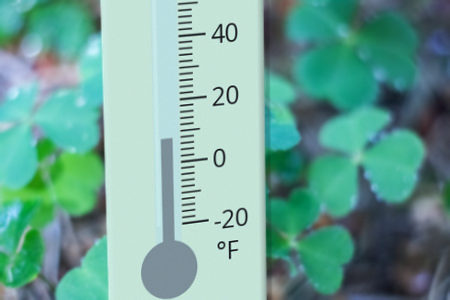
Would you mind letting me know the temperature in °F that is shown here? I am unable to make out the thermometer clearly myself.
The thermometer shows 8 °F
